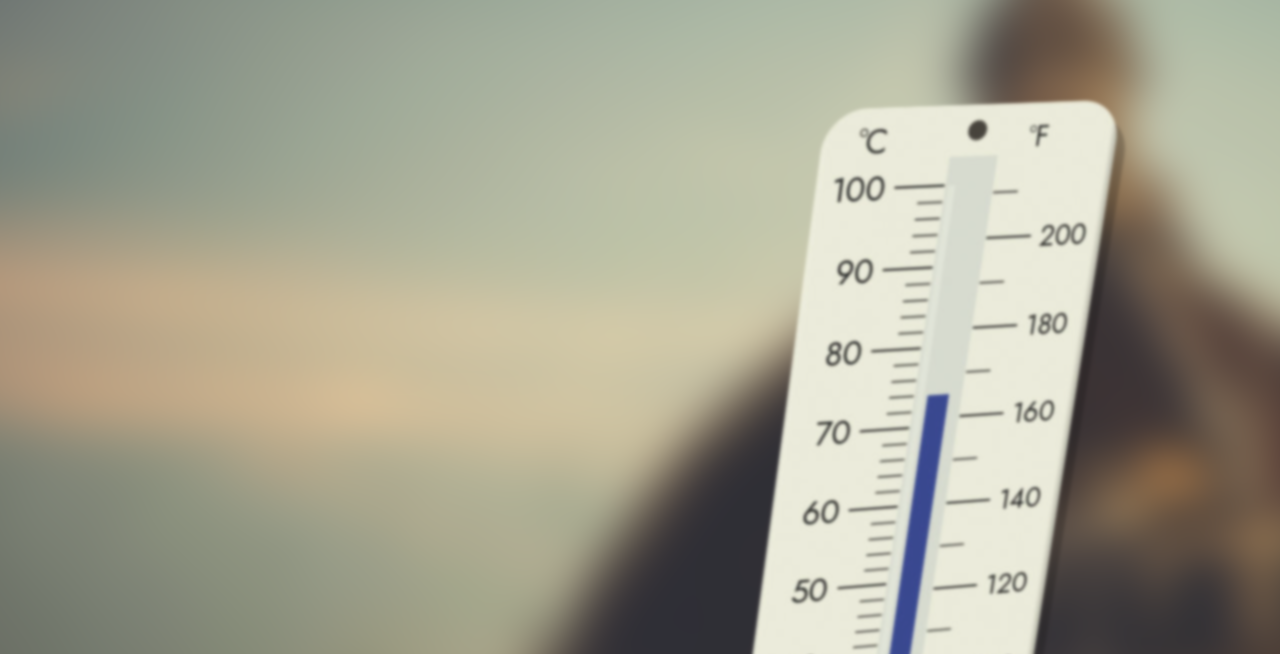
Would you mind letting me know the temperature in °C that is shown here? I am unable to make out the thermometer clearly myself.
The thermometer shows 74 °C
